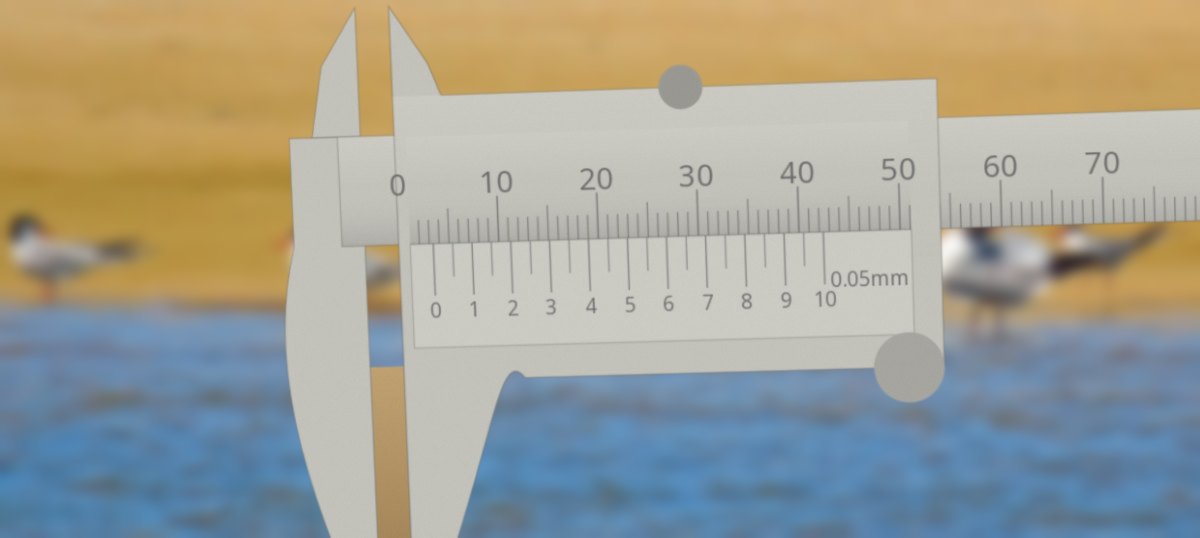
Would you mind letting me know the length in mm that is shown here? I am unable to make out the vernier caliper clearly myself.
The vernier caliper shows 3.4 mm
